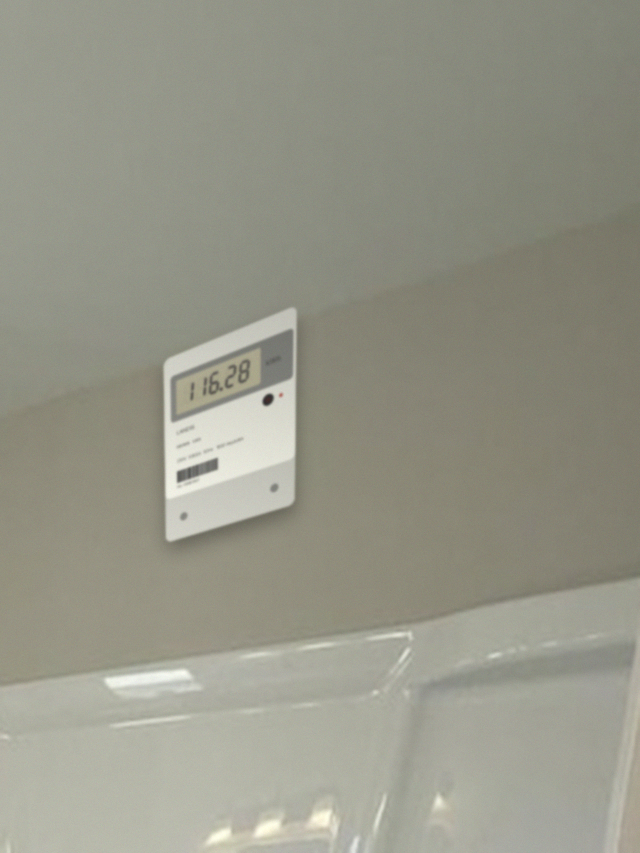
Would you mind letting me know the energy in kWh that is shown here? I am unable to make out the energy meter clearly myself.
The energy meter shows 116.28 kWh
